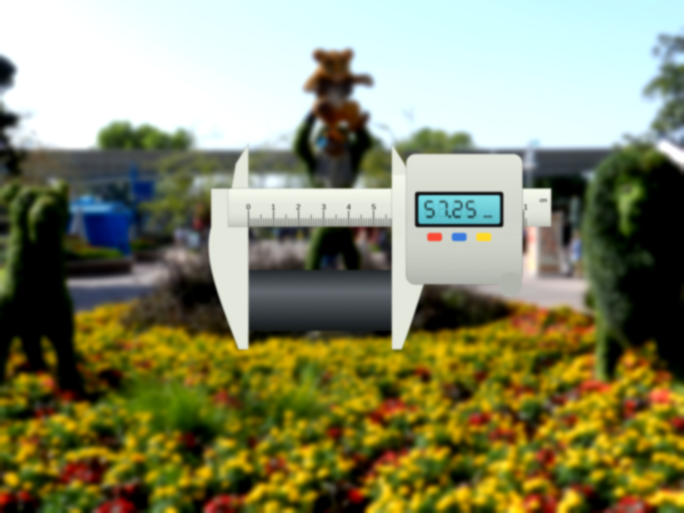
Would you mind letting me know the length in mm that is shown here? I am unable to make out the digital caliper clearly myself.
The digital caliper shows 57.25 mm
